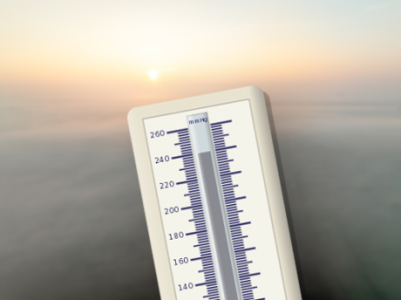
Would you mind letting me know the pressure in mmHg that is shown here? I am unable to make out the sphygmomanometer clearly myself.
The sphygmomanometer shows 240 mmHg
